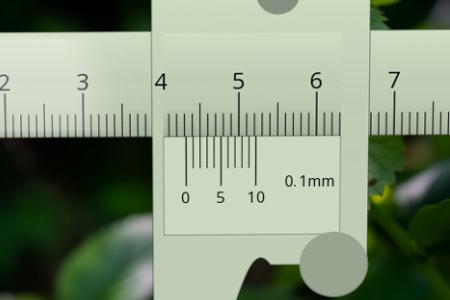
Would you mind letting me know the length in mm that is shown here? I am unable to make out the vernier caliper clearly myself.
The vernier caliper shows 43.2 mm
